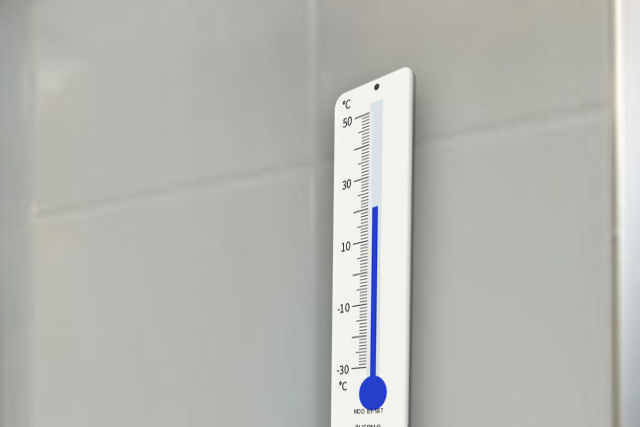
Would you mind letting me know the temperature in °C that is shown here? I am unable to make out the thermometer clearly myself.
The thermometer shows 20 °C
